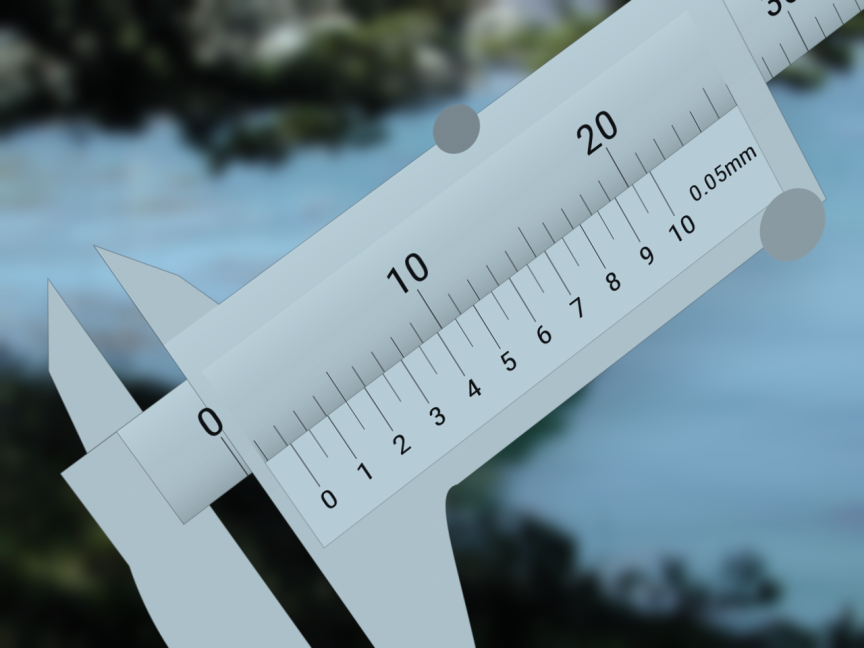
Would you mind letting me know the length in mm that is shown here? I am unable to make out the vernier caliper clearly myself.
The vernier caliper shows 2.15 mm
